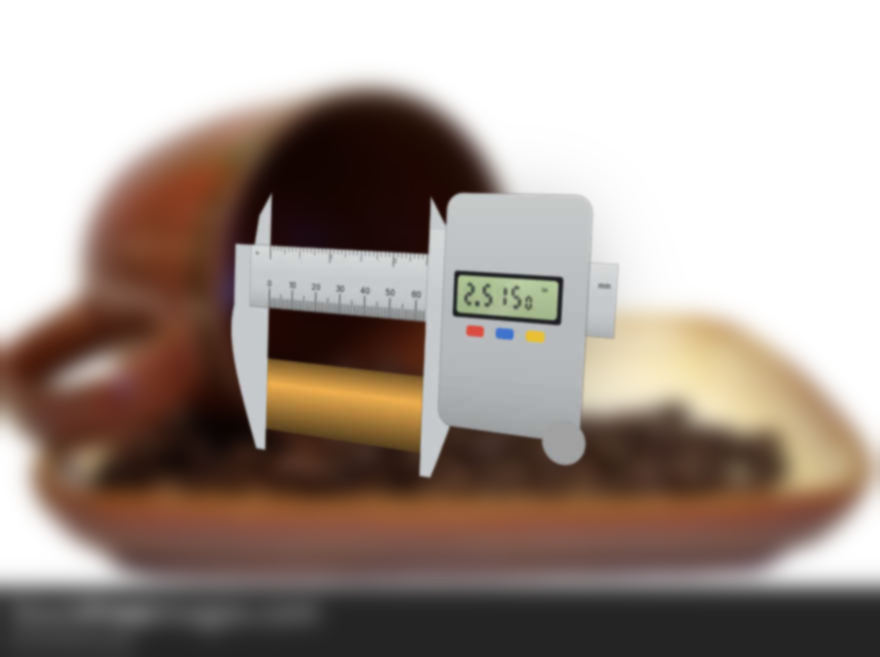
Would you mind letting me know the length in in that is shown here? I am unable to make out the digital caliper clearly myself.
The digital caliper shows 2.5150 in
